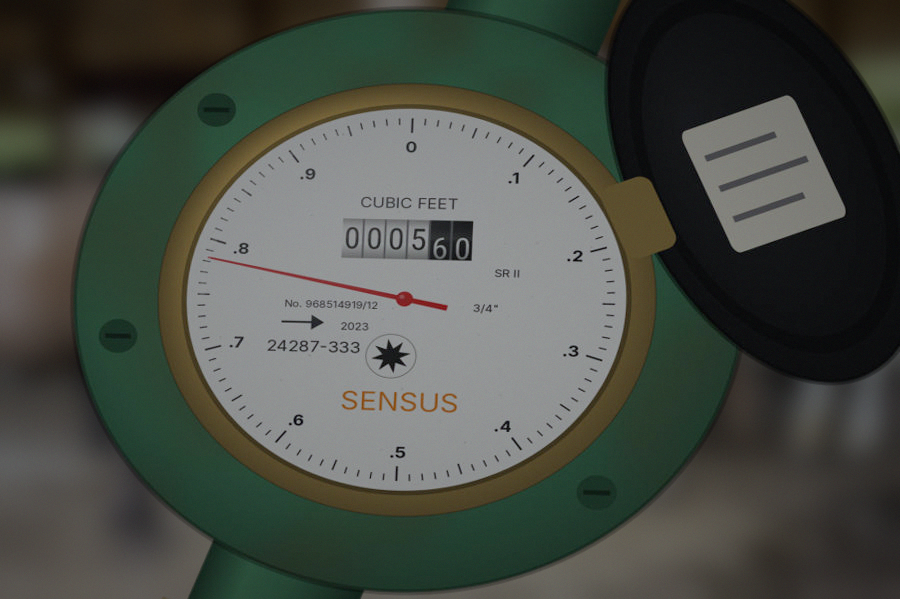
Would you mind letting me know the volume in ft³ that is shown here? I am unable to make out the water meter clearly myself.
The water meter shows 559.78 ft³
